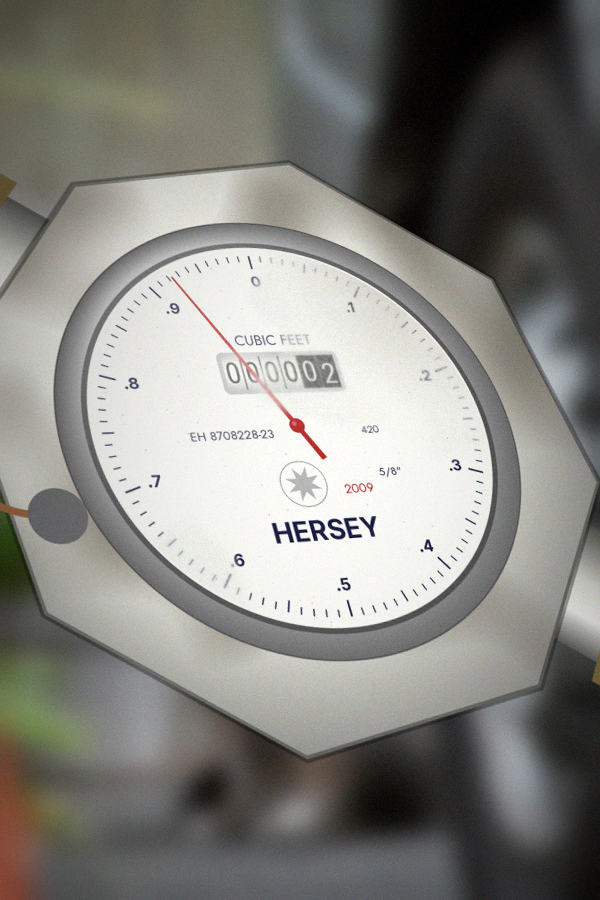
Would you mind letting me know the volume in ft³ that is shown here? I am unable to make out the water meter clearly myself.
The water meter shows 1.92 ft³
